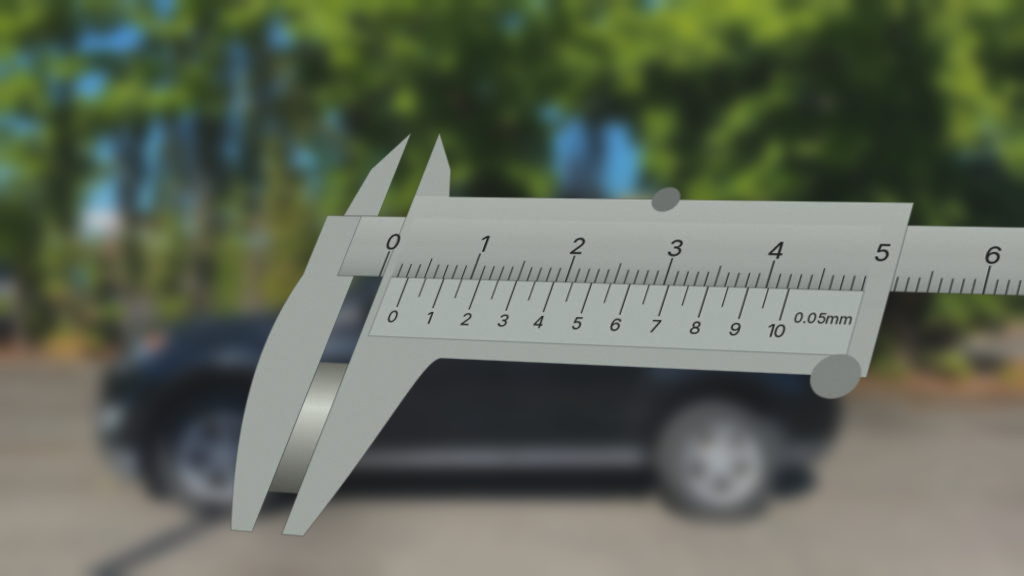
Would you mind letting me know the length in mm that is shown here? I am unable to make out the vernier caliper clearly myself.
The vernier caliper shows 3.2 mm
